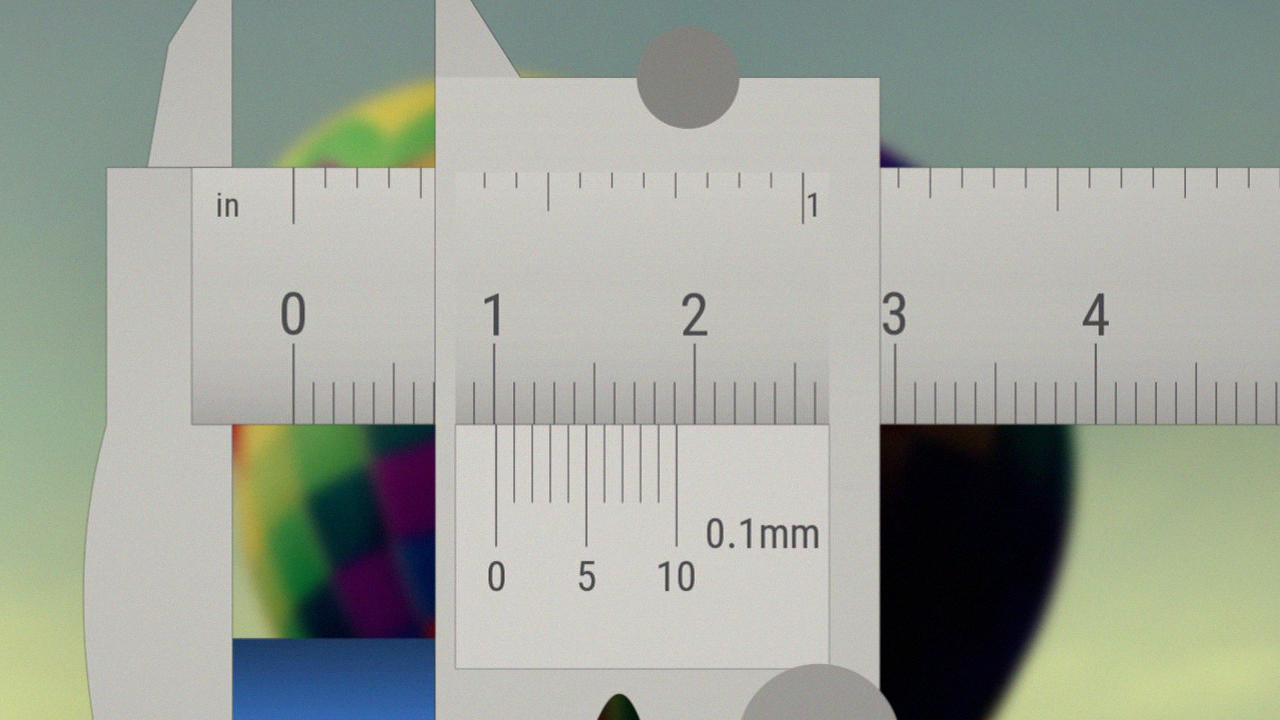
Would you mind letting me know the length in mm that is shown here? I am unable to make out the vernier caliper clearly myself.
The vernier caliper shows 10.1 mm
